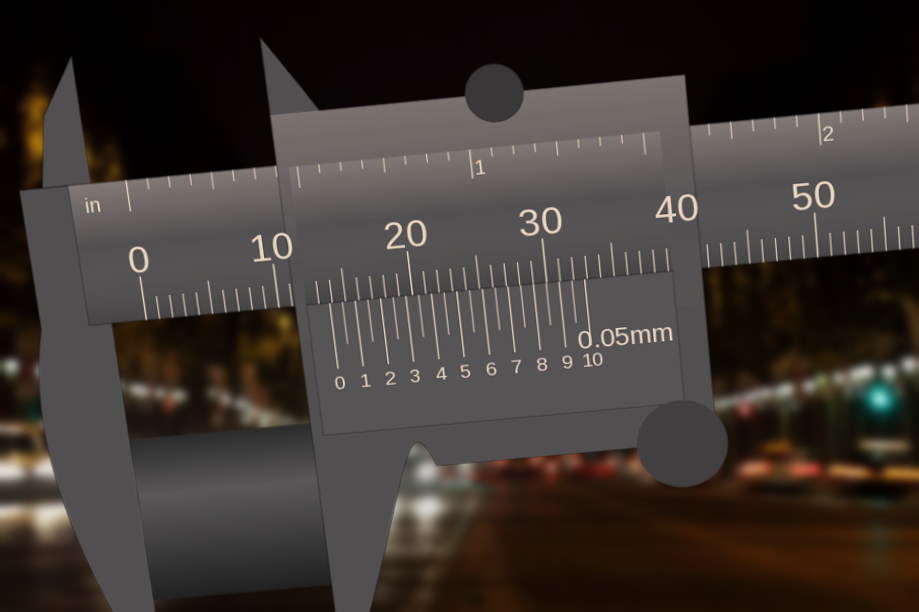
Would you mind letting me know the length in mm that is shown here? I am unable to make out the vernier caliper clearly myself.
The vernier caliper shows 13.8 mm
